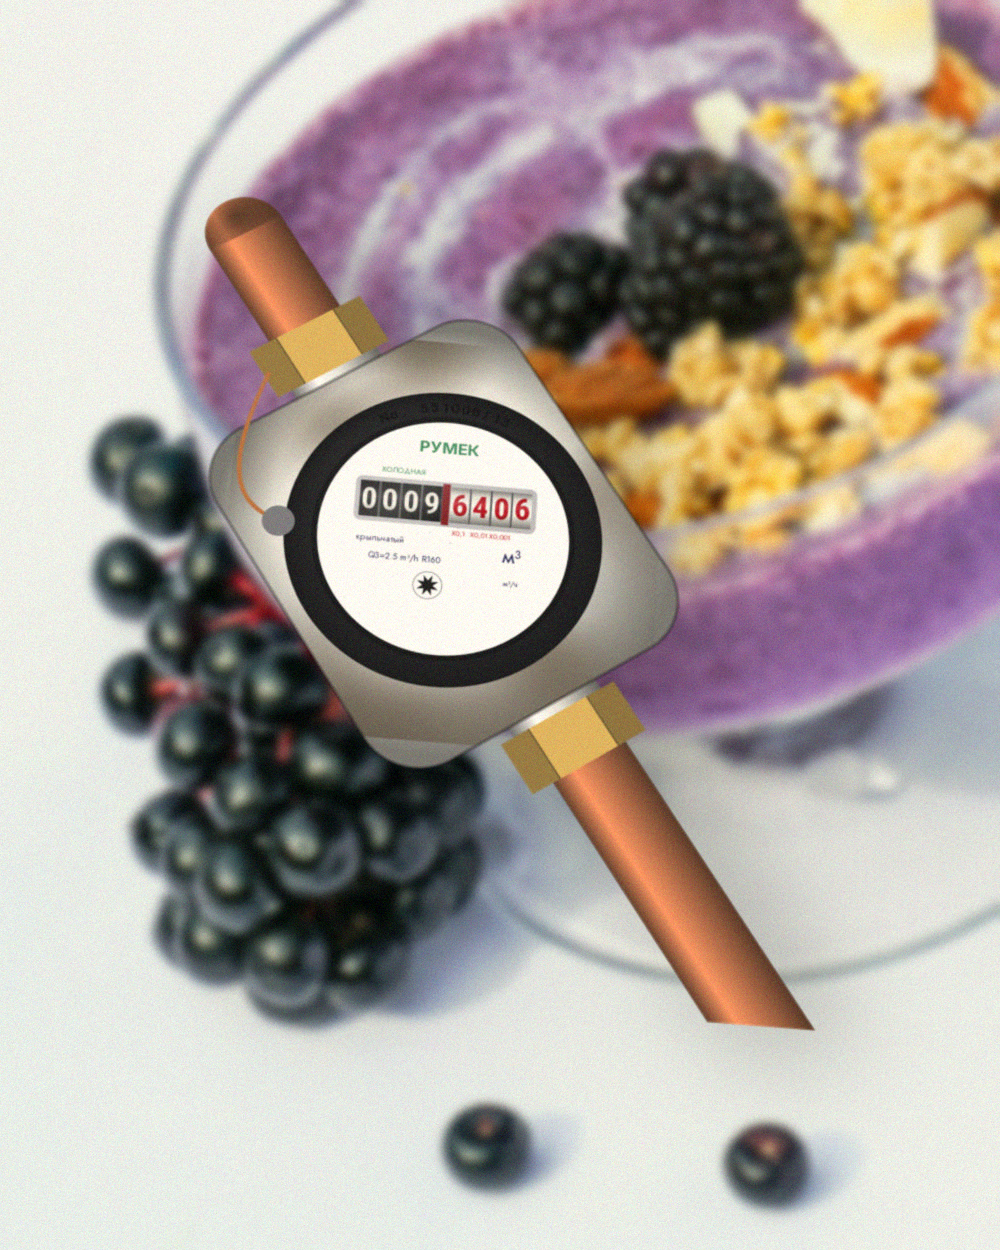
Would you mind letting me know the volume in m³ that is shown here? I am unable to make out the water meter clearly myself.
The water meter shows 9.6406 m³
